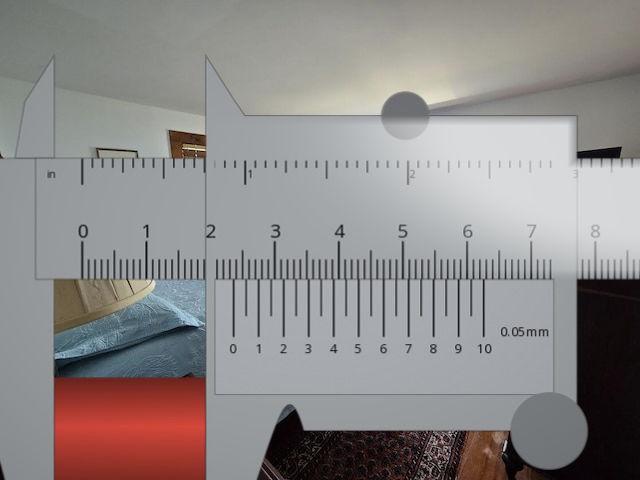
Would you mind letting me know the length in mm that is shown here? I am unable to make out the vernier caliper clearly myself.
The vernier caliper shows 23.6 mm
